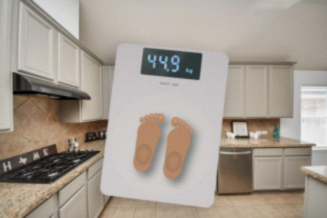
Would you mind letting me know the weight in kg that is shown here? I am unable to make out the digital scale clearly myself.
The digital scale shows 44.9 kg
